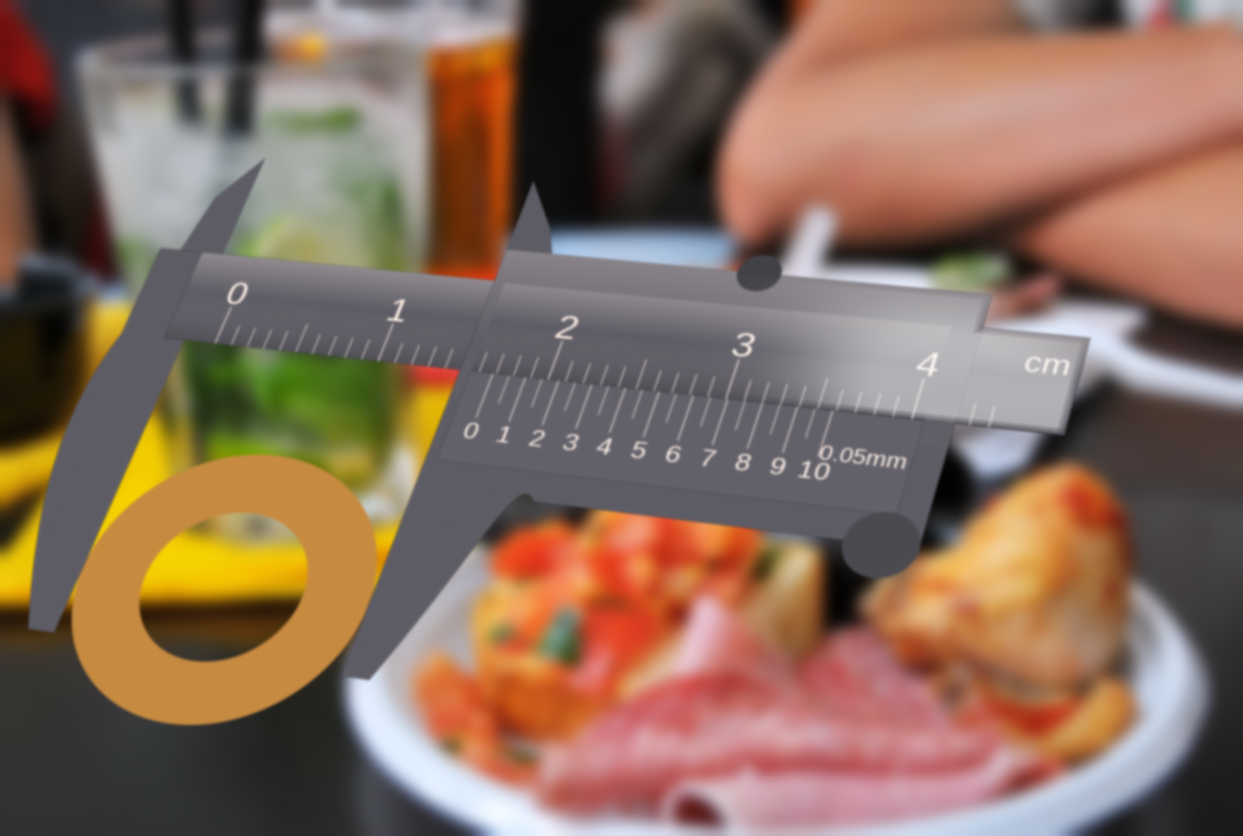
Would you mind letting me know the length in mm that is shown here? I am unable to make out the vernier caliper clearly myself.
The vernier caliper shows 16.8 mm
